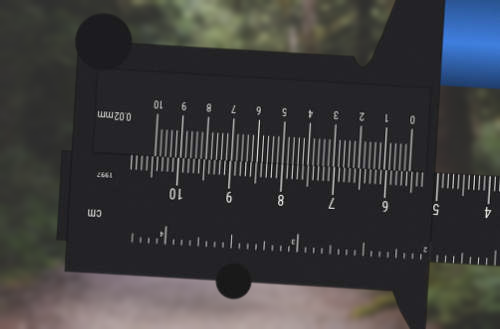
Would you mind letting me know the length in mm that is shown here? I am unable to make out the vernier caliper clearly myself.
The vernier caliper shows 55.5 mm
